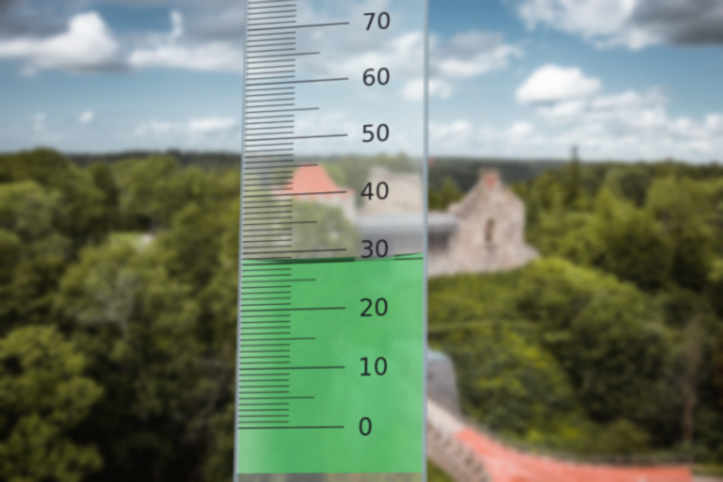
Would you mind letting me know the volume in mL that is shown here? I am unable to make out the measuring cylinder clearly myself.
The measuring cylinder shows 28 mL
